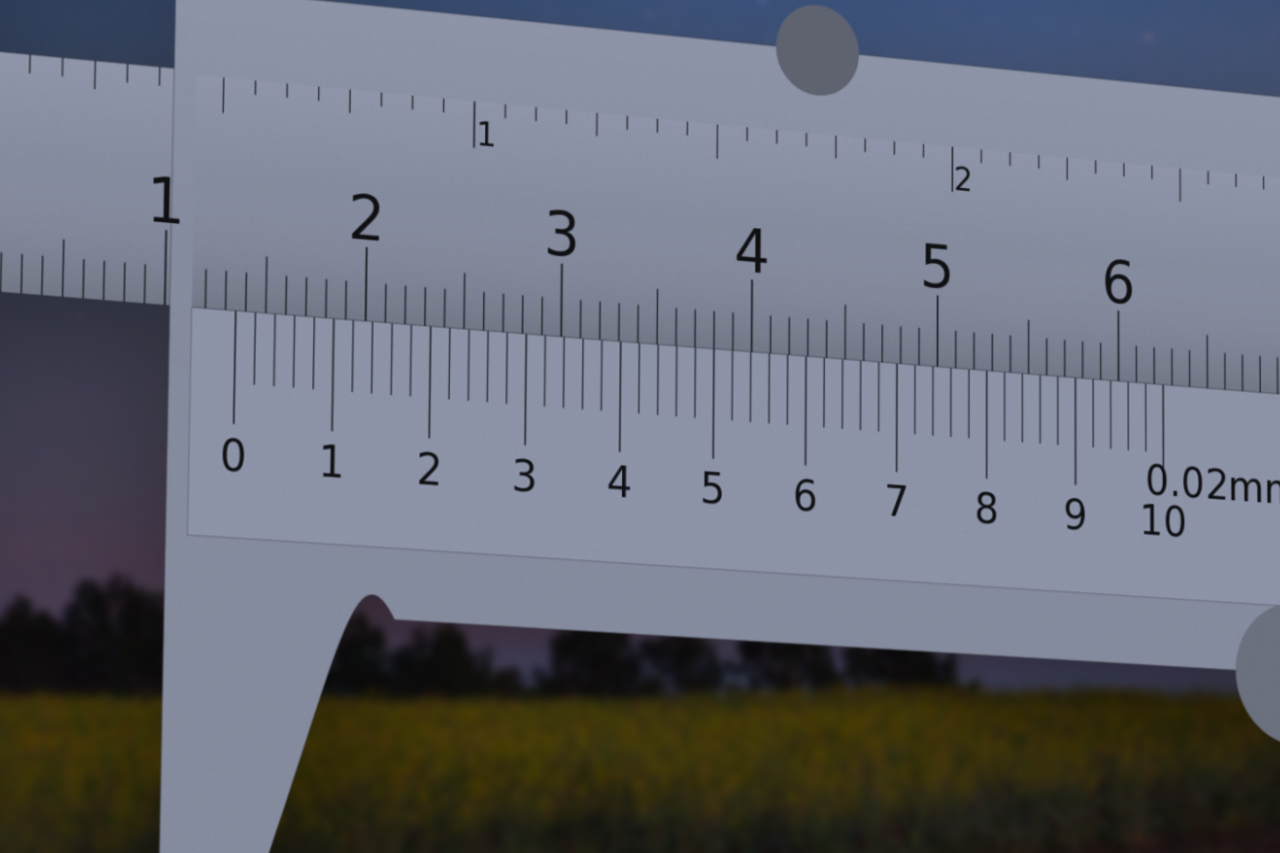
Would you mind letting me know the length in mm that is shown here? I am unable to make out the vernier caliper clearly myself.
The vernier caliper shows 13.5 mm
